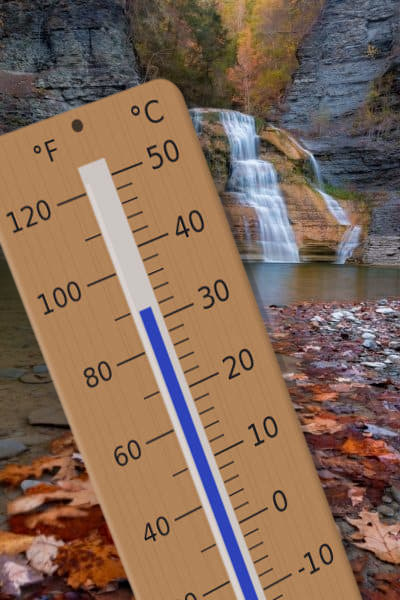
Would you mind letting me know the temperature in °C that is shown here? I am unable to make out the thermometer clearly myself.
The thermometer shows 32 °C
